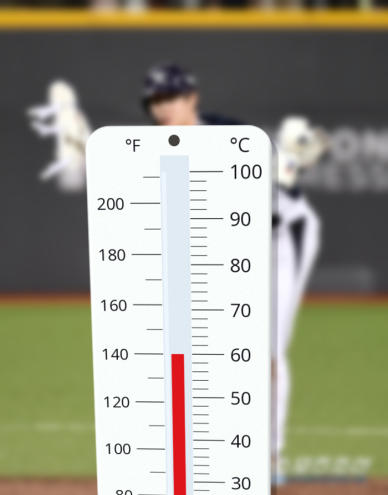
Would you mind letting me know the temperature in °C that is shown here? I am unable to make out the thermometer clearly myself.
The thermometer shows 60 °C
